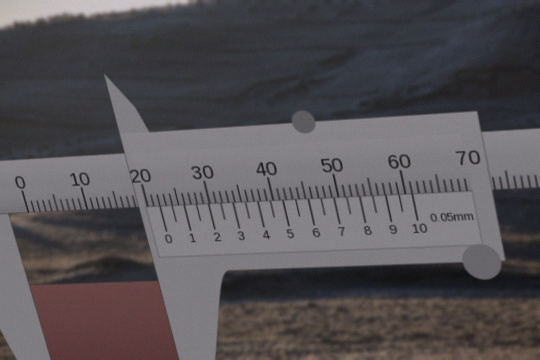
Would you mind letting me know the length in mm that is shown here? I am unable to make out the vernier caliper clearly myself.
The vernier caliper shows 22.0 mm
